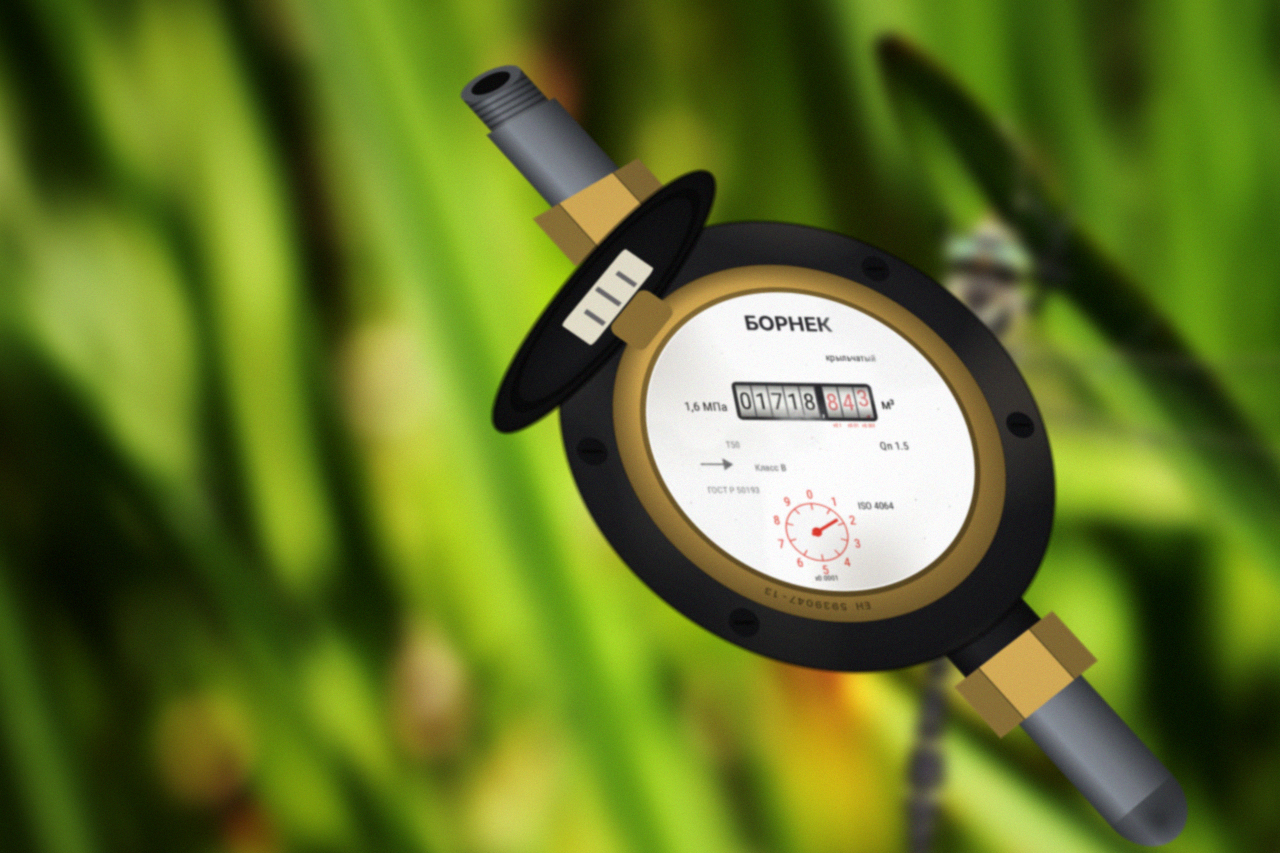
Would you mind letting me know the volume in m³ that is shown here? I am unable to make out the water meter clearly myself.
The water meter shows 1718.8431 m³
